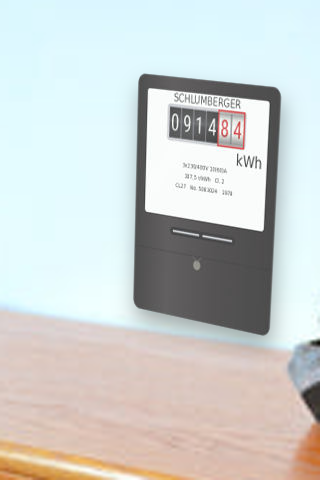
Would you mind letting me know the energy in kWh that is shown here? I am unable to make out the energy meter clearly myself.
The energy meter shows 914.84 kWh
